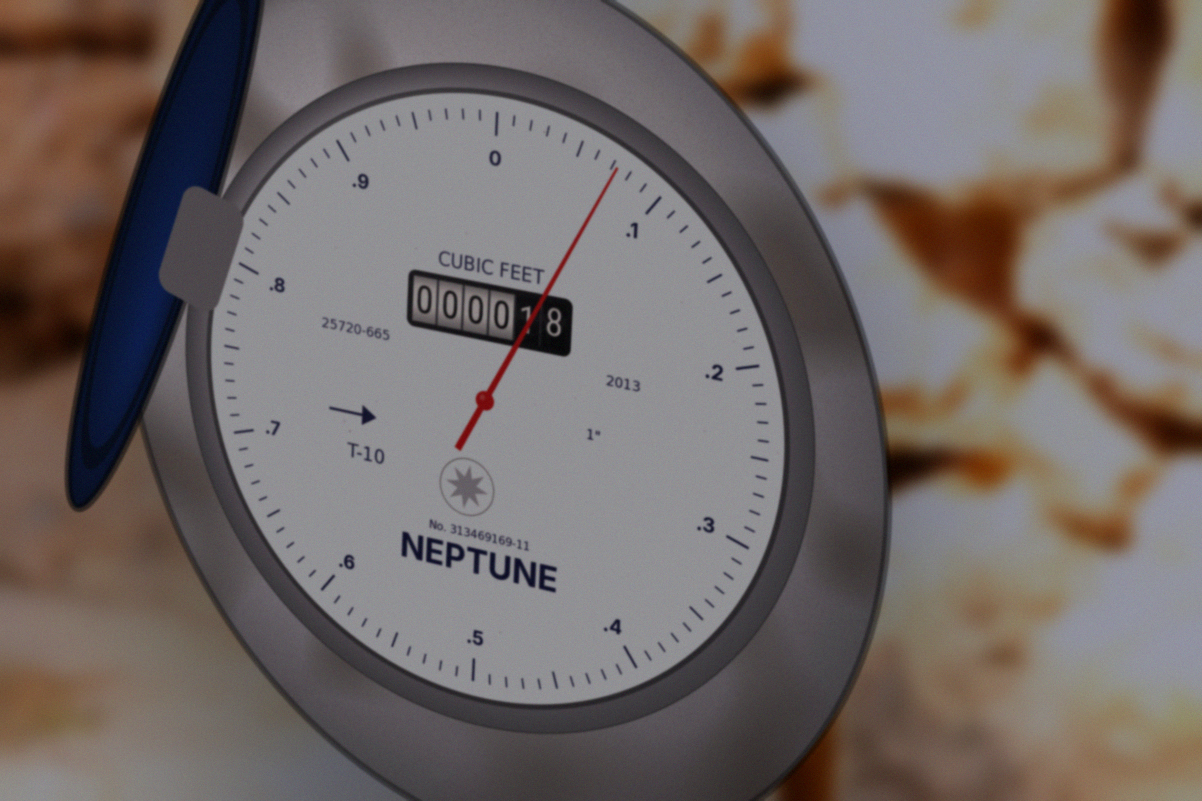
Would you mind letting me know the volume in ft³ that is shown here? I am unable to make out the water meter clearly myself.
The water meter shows 18.07 ft³
